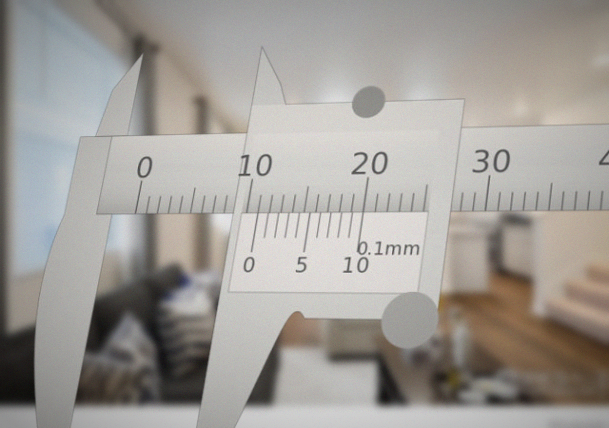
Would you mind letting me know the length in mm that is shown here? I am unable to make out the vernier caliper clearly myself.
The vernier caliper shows 11.0 mm
